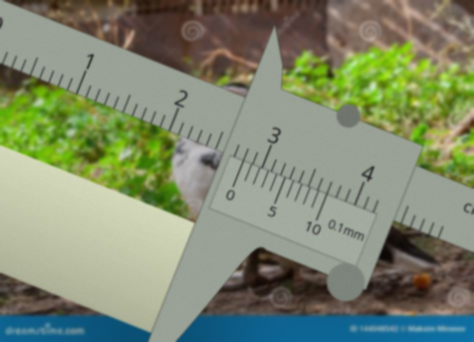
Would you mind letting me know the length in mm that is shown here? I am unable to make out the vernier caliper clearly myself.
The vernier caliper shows 28.0 mm
